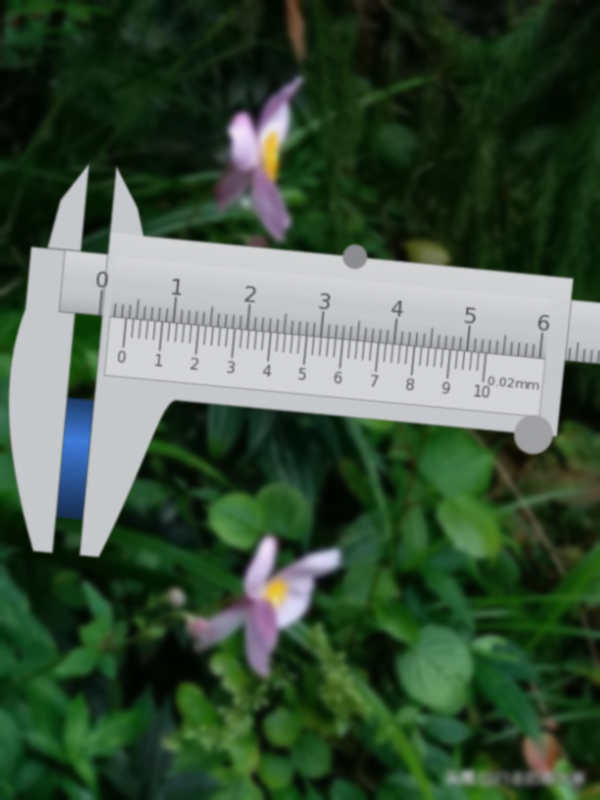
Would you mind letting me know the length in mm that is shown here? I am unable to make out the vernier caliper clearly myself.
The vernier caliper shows 3.6 mm
